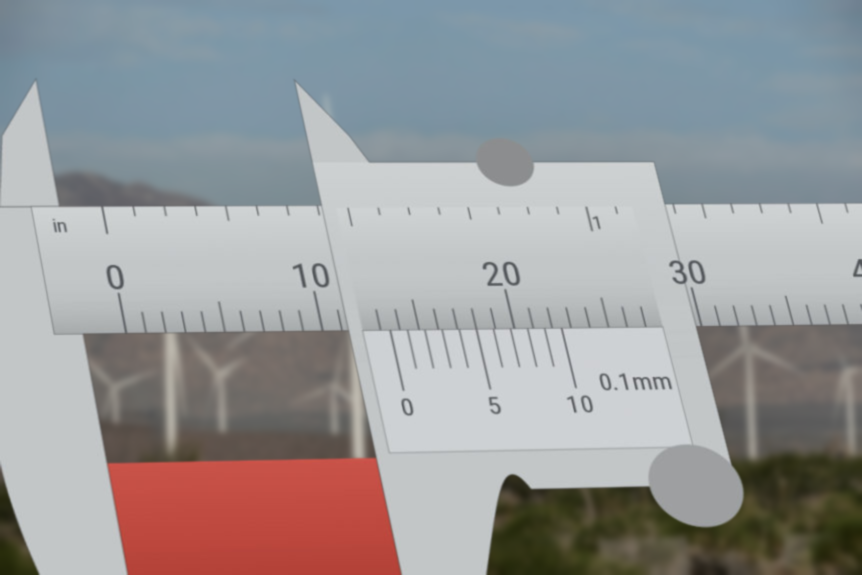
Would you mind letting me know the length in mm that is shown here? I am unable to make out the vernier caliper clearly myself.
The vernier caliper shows 13.5 mm
